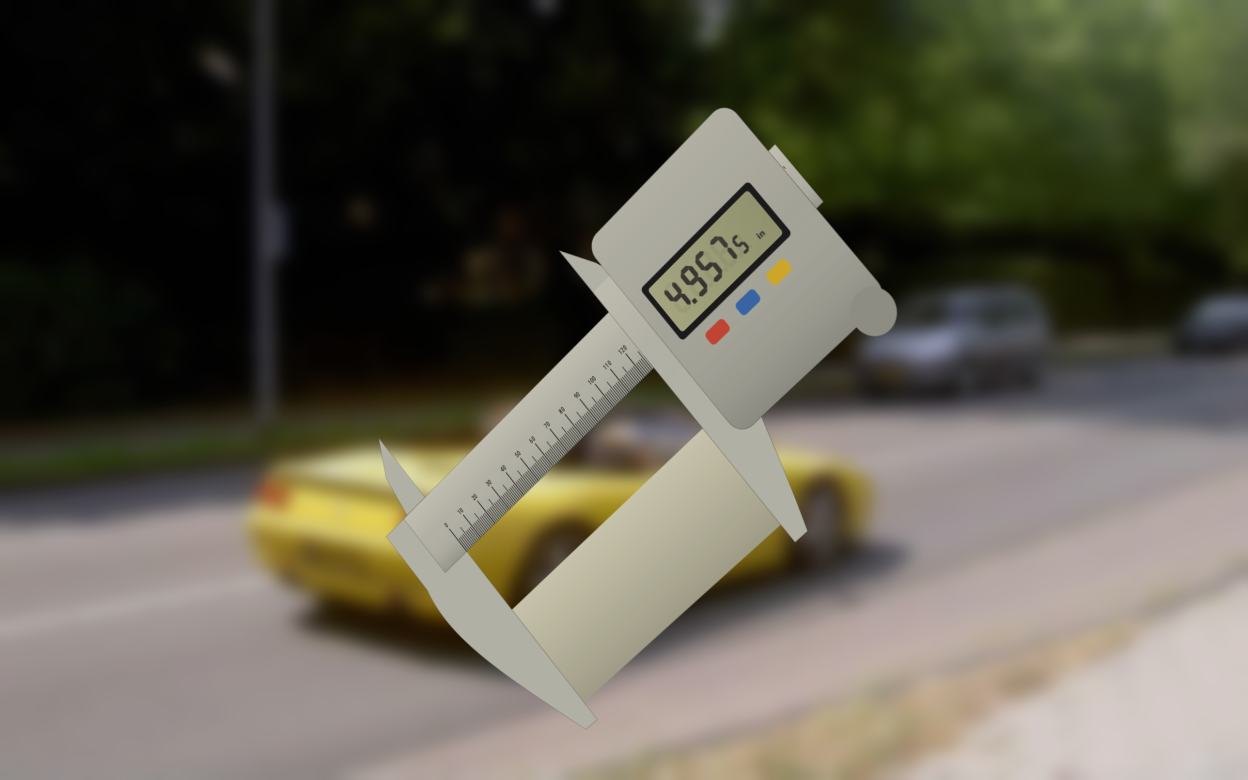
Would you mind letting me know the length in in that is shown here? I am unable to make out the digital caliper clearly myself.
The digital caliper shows 4.9575 in
